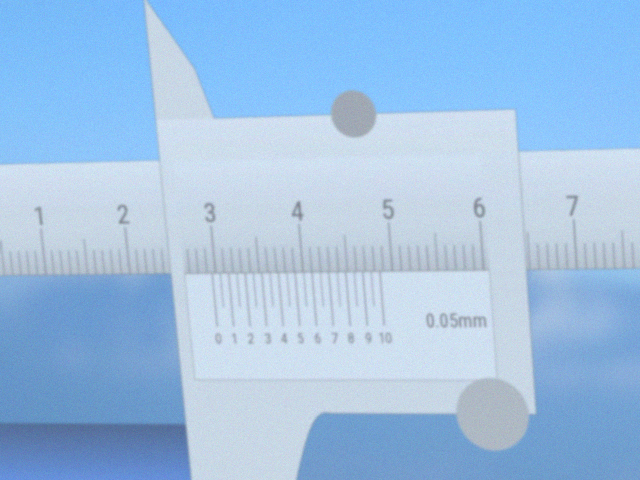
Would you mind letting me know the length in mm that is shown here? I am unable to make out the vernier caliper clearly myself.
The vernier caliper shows 29.6 mm
